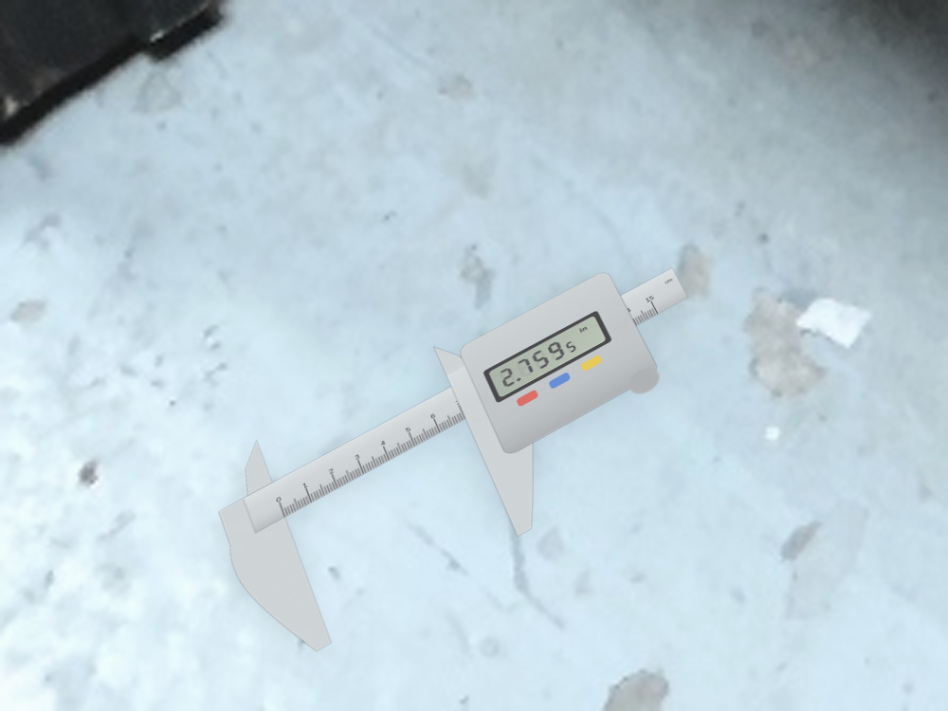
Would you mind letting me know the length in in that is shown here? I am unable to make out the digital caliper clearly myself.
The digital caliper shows 2.7595 in
